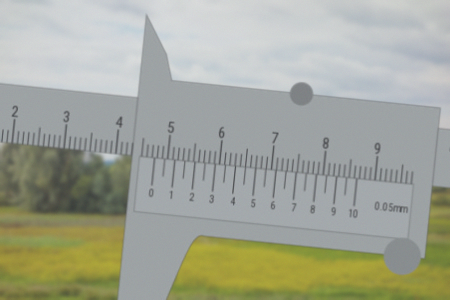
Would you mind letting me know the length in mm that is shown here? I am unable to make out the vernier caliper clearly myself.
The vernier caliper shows 47.5 mm
